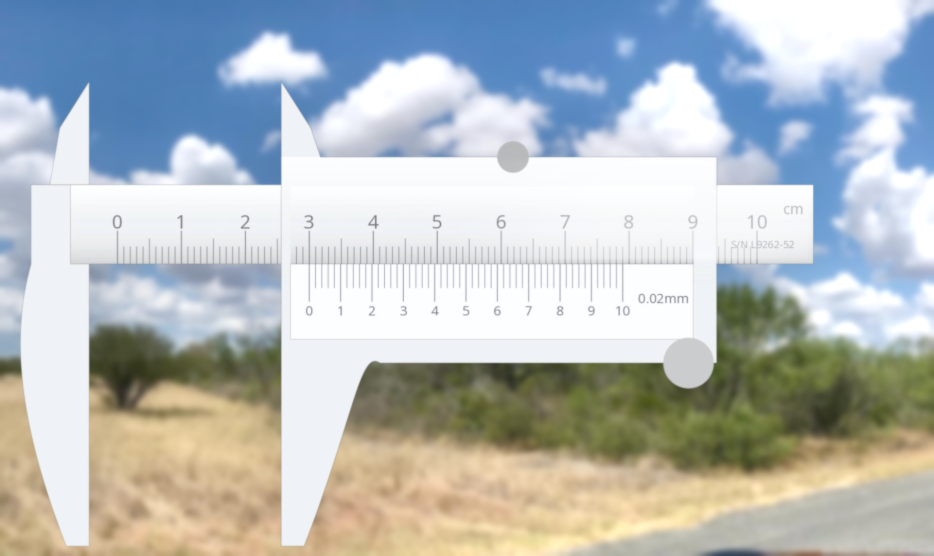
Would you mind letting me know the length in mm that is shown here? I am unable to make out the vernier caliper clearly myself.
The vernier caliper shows 30.0 mm
